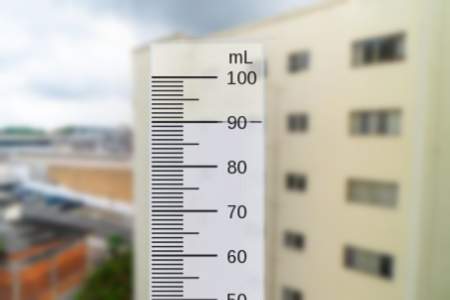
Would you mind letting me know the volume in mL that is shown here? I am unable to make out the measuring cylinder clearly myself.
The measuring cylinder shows 90 mL
